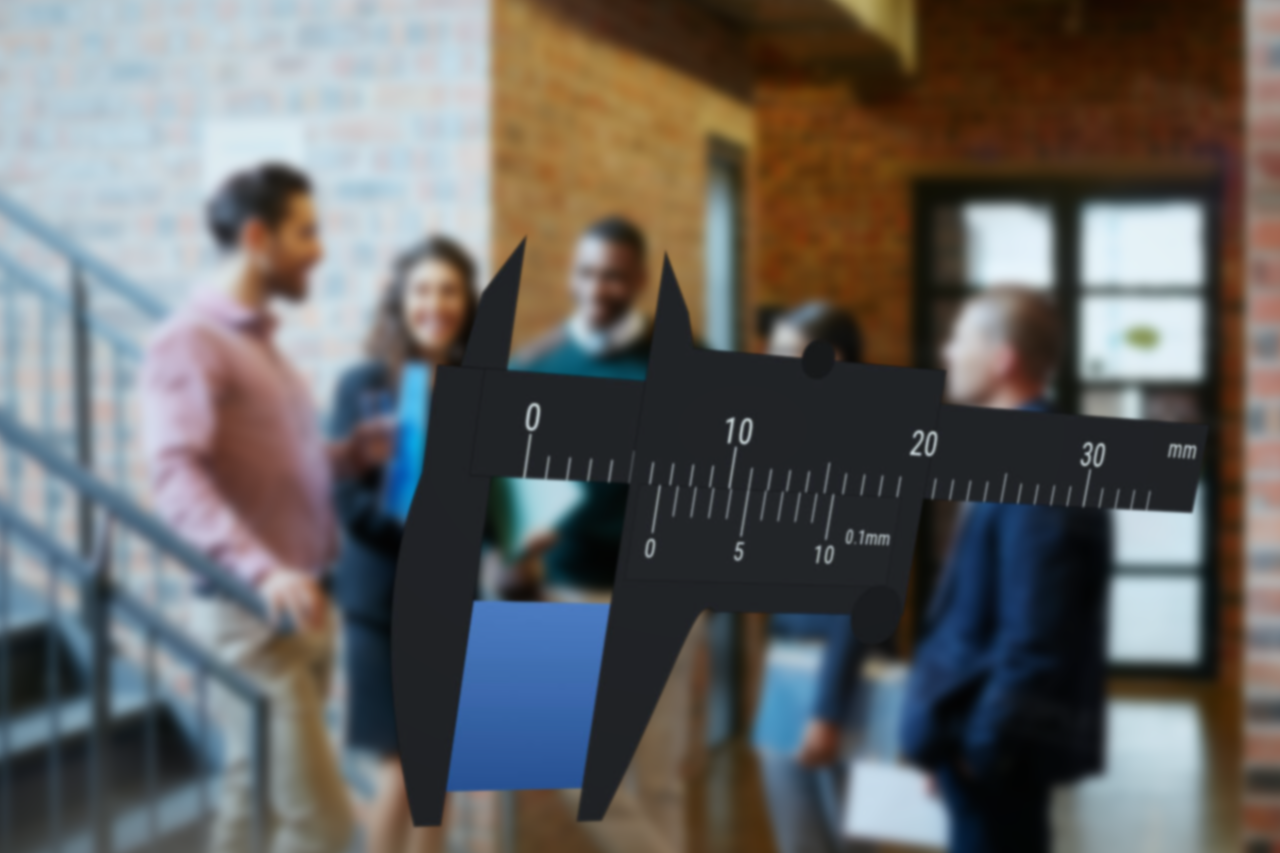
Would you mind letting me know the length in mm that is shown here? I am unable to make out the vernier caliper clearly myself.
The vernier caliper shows 6.5 mm
